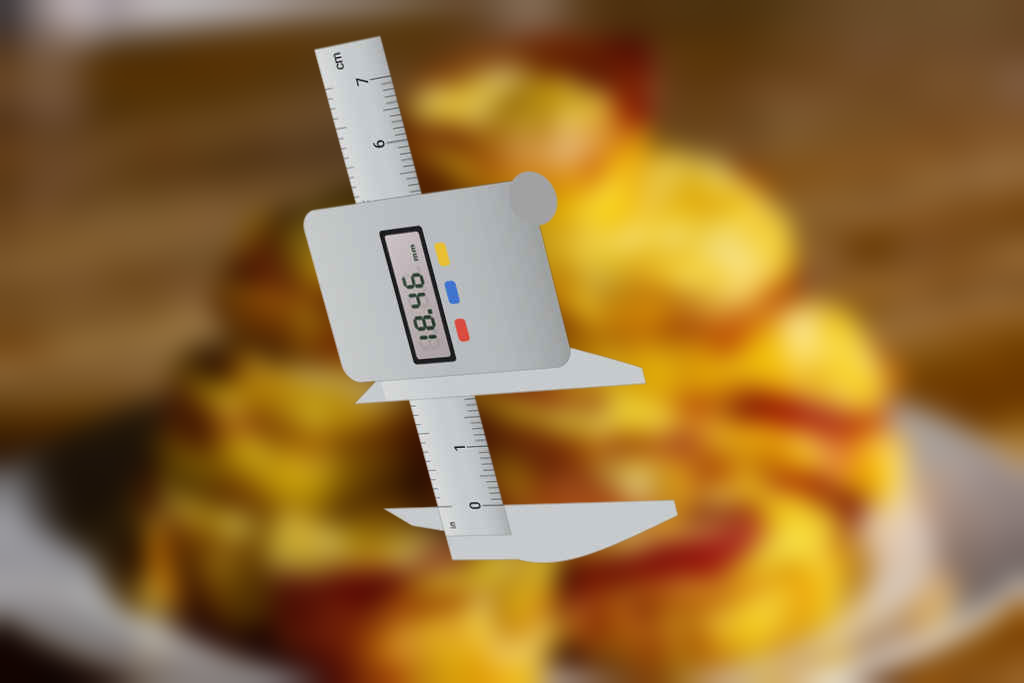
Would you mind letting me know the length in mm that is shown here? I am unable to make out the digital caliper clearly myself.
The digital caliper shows 18.46 mm
